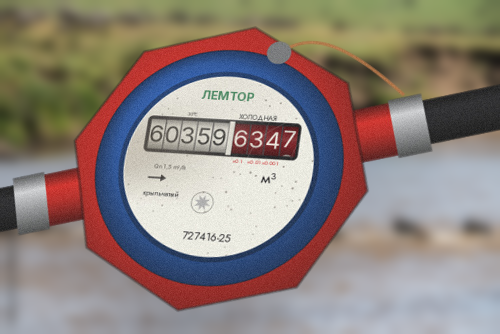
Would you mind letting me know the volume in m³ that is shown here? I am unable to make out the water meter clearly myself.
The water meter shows 60359.6347 m³
